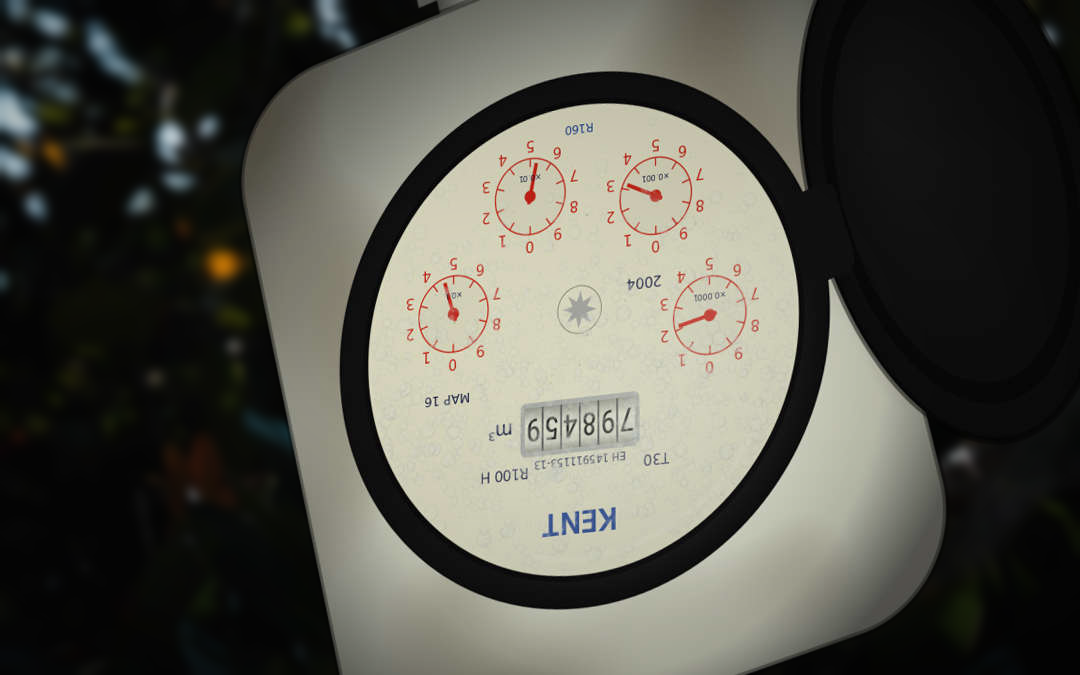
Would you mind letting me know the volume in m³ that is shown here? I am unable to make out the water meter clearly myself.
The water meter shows 798459.4532 m³
